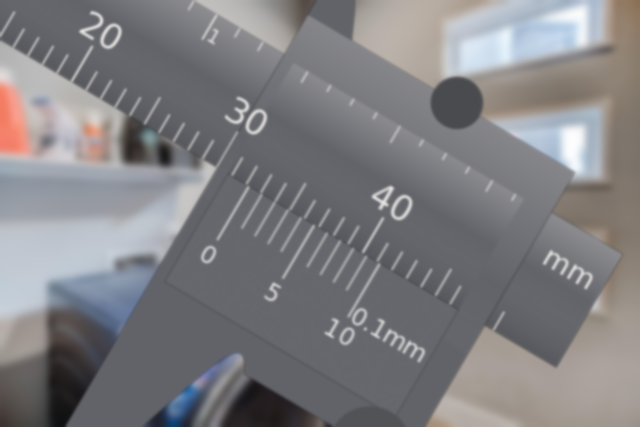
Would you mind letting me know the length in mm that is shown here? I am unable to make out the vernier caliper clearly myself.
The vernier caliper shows 32.2 mm
